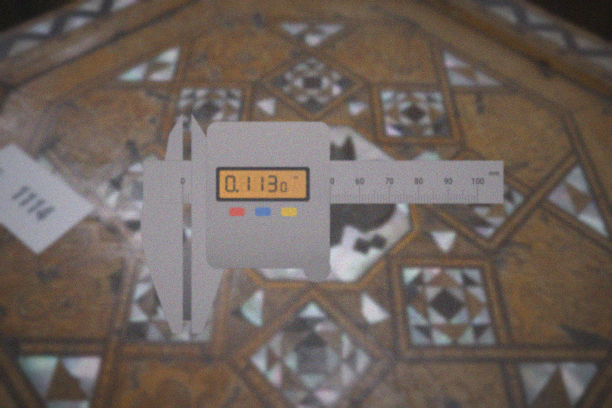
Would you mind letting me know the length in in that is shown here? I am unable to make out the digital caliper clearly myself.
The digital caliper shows 0.1130 in
